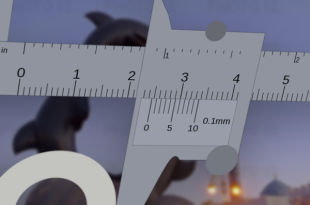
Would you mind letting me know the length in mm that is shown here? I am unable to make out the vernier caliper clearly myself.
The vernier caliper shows 24.6 mm
